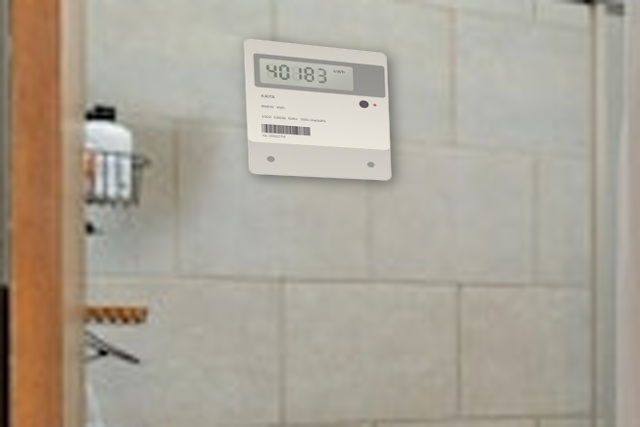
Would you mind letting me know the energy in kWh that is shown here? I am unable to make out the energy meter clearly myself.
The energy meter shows 40183 kWh
